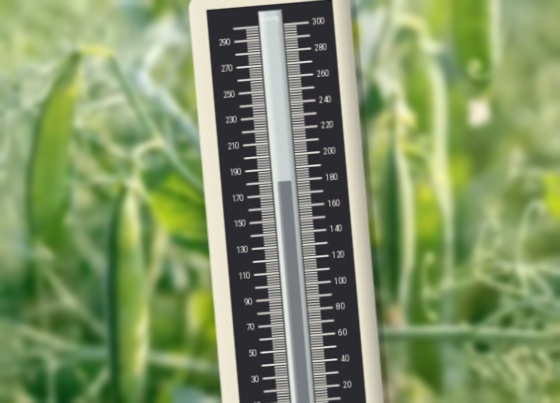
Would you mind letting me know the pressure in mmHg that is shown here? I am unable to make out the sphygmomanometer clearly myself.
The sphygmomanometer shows 180 mmHg
